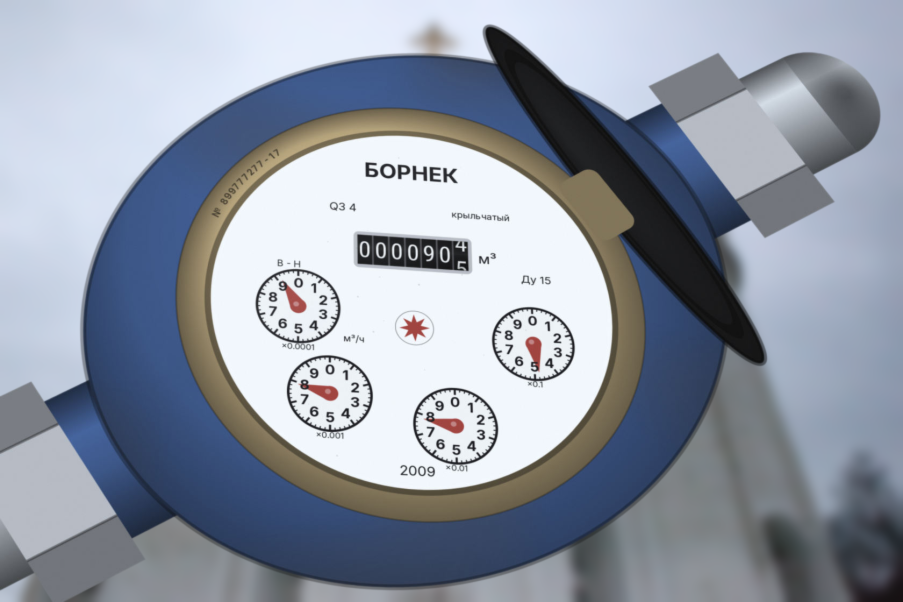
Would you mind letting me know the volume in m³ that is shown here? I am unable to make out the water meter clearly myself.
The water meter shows 904.4779 m³
